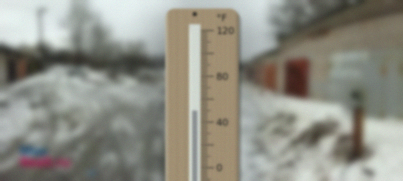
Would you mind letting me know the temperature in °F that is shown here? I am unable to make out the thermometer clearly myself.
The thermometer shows 50 °F
